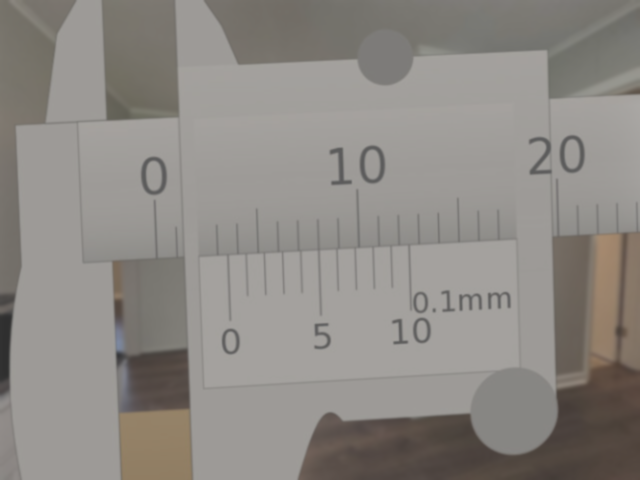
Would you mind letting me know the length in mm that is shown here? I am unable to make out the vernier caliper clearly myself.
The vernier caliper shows 3.5 mm
